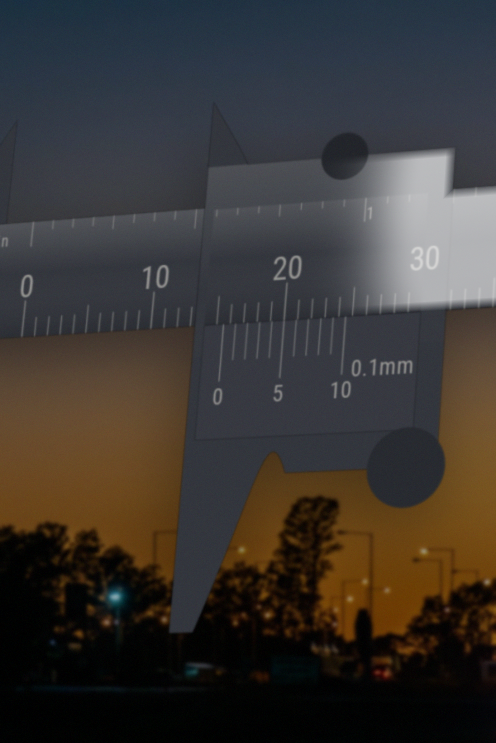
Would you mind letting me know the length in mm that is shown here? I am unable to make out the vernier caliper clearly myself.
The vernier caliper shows 15.5 mm
